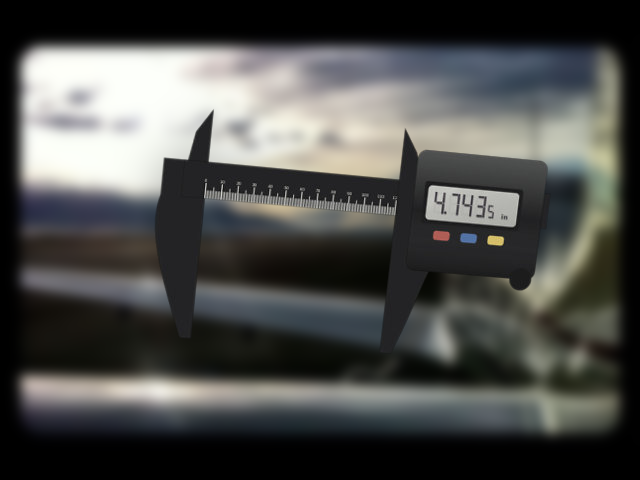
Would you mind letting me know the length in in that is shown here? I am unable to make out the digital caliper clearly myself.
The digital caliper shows 4.7435 in
